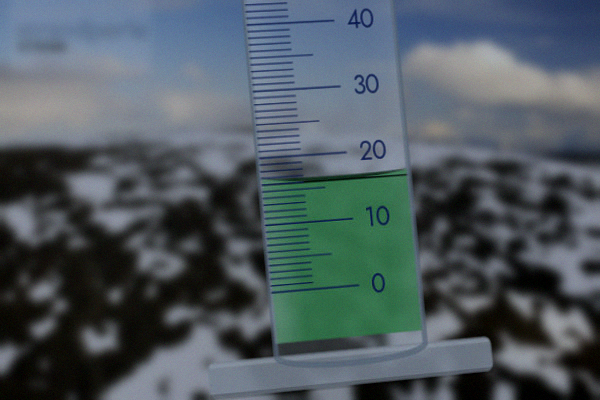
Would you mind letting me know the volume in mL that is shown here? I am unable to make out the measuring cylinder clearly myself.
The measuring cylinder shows 16 mL
